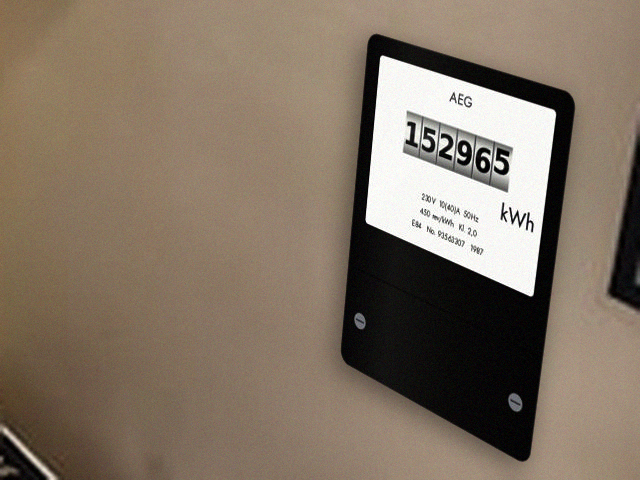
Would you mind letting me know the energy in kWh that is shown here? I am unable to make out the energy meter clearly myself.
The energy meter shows 152965 kWh
